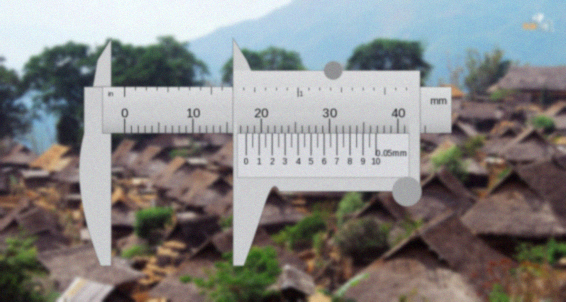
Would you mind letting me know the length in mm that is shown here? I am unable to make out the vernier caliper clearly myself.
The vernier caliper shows 17.8 mm
